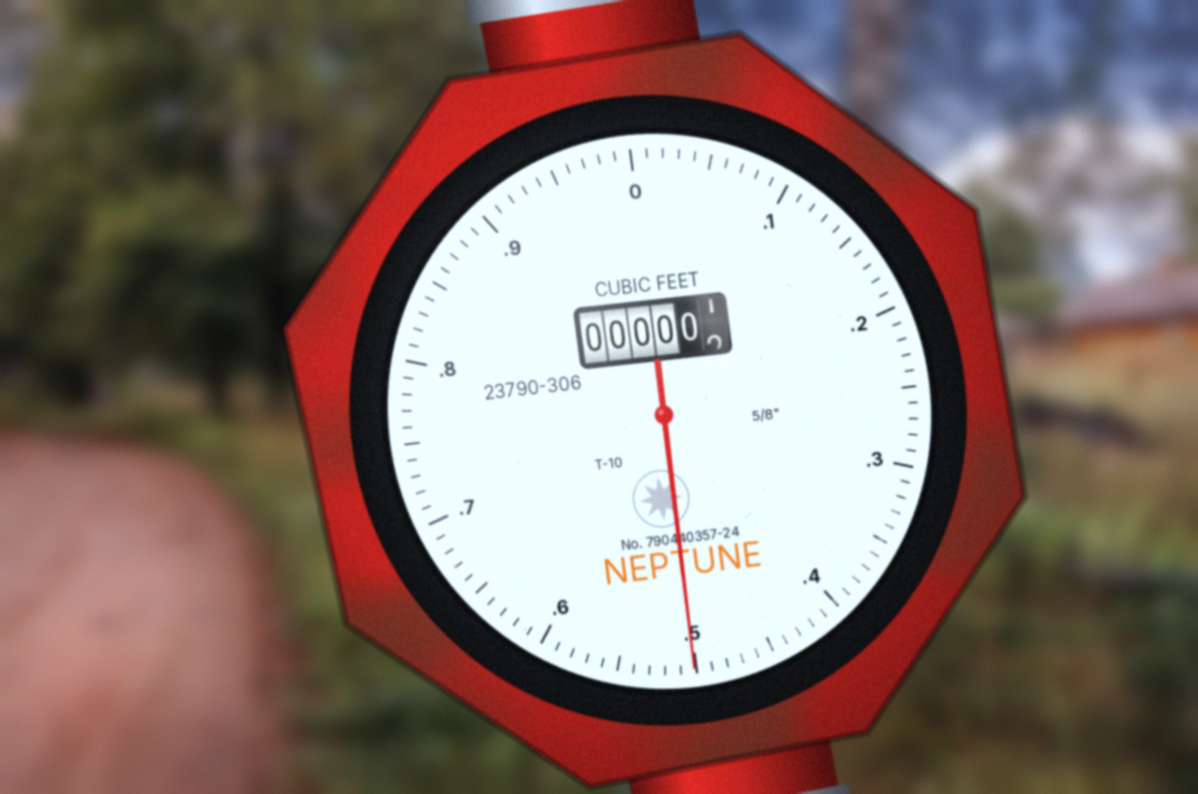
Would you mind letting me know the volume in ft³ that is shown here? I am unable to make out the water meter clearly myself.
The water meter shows 1.50 ft³
